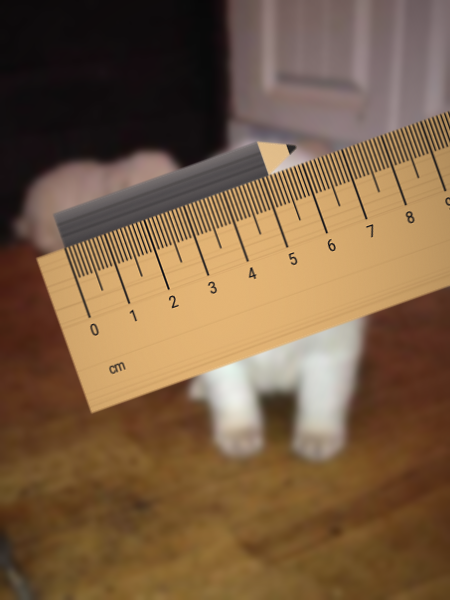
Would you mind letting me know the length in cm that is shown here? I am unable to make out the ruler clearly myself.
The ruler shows 6 cm
